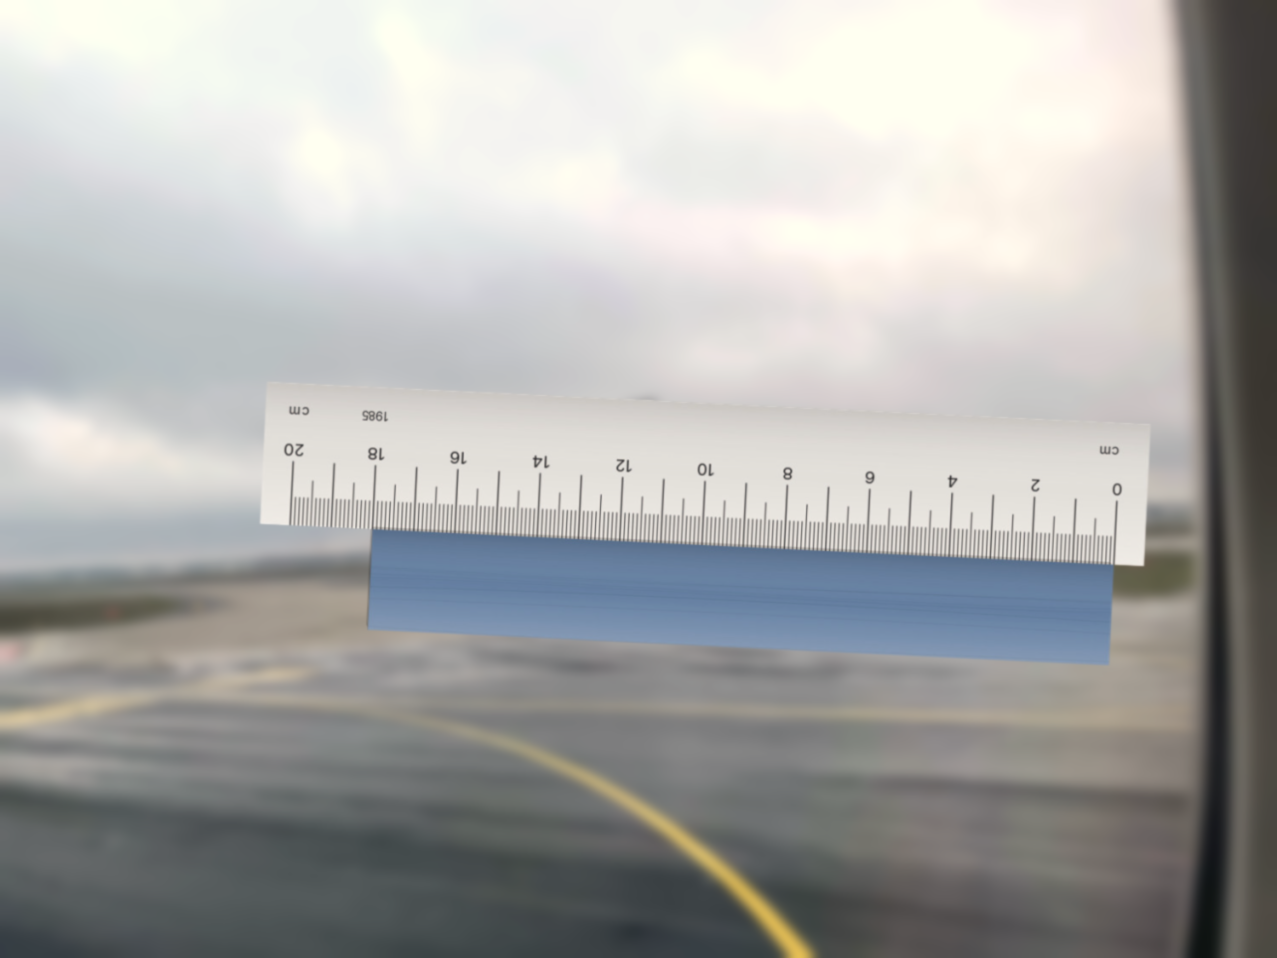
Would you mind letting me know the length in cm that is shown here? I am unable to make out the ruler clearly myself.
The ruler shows 18 cm
